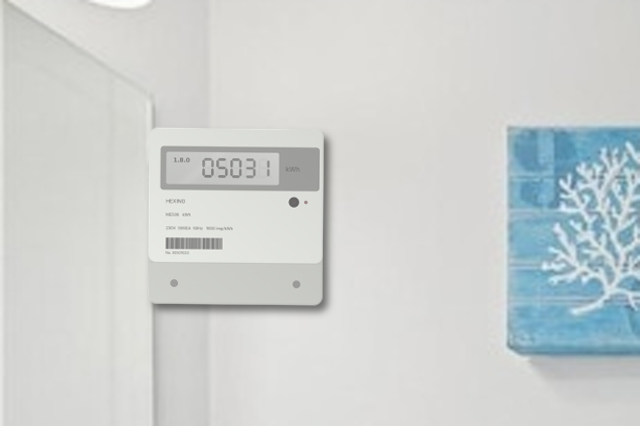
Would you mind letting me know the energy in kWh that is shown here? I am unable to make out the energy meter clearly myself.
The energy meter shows 5031 kWh
